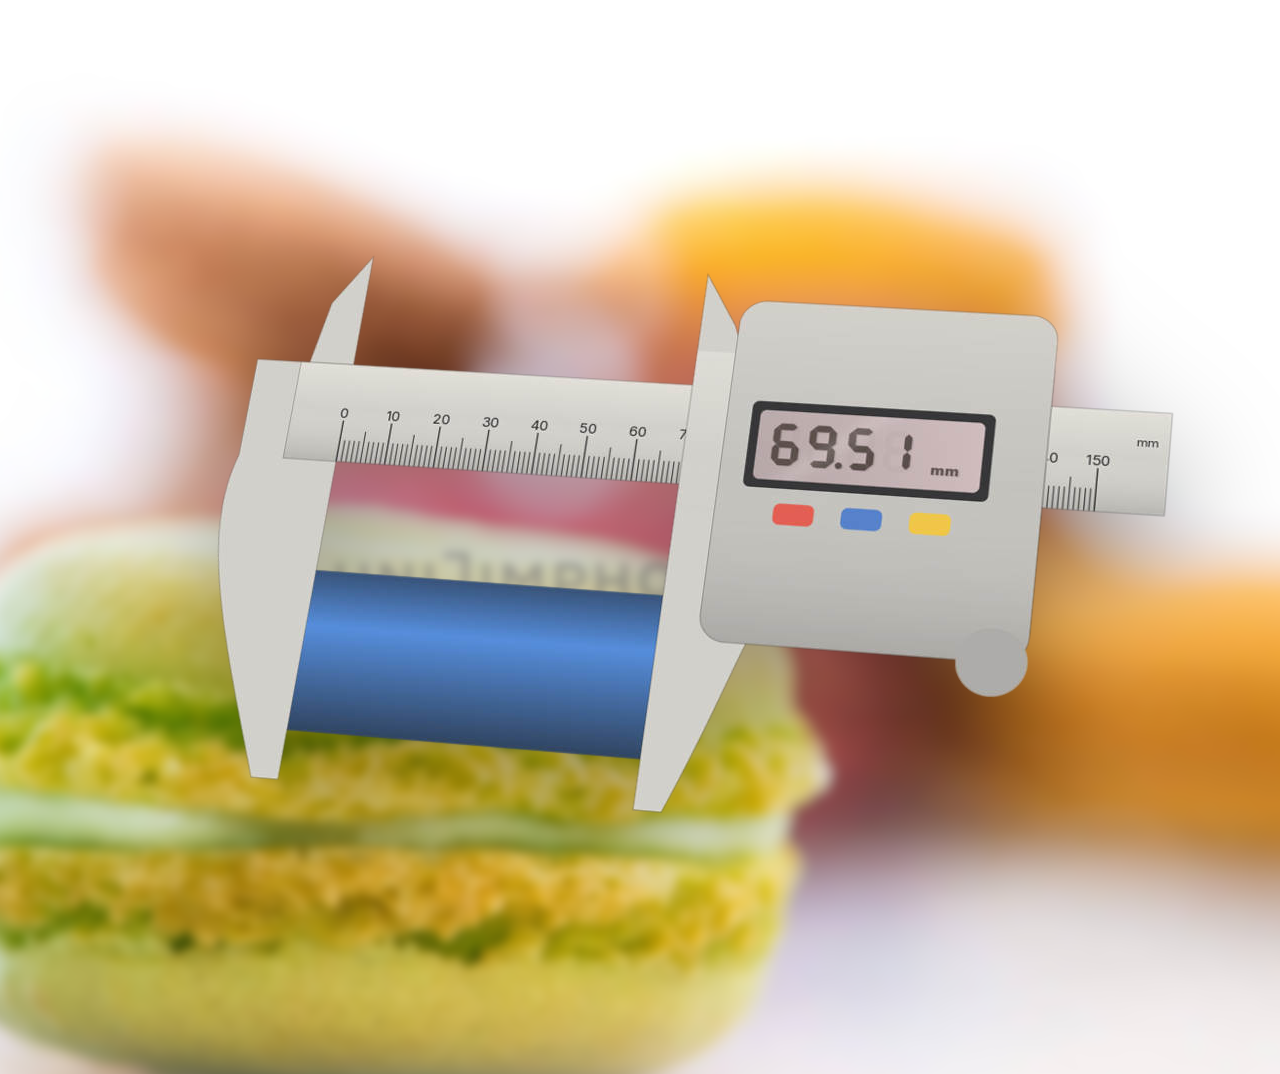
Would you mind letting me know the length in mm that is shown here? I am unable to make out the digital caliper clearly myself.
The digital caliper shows 69.51 mm
